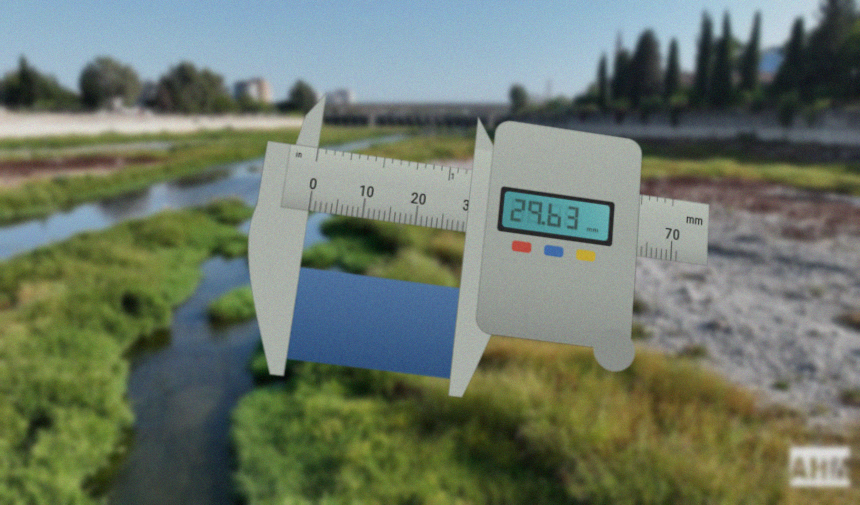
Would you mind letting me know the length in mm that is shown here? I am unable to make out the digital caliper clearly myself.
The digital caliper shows 29.63 mm
